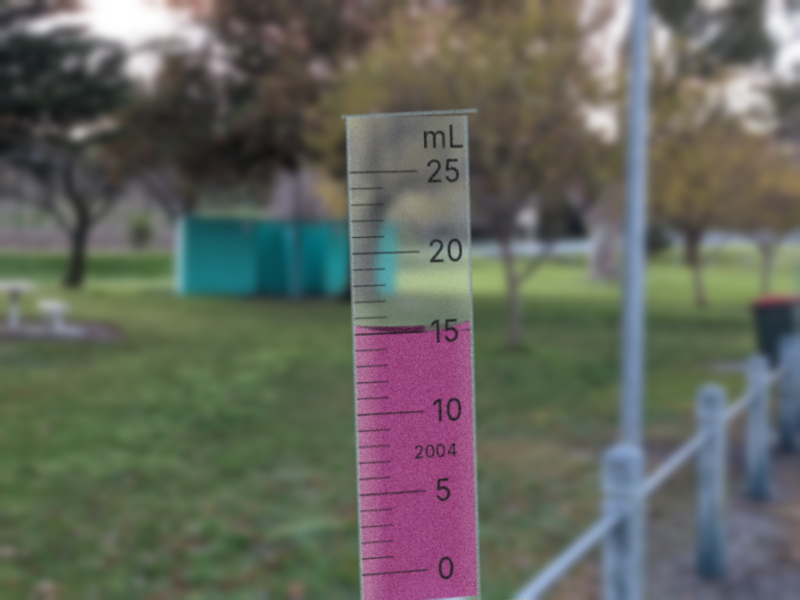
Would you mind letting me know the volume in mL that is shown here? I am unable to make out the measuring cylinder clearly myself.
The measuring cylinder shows 15 mL
